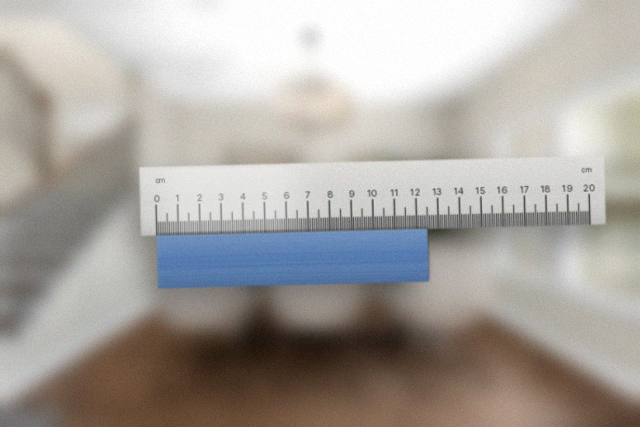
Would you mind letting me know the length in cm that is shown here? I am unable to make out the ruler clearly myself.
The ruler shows 12.5 cm
